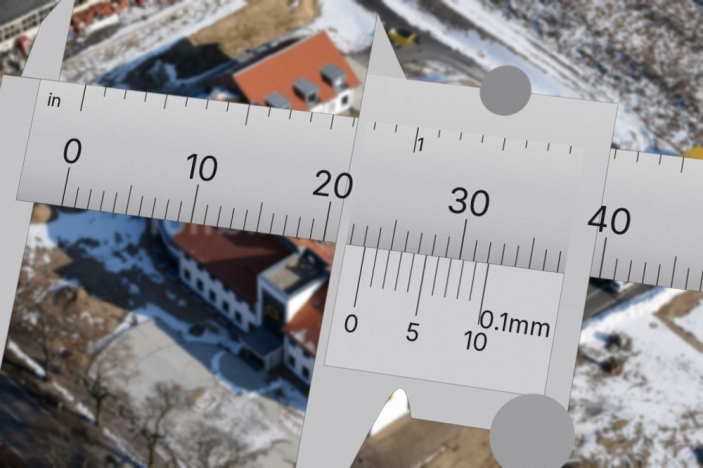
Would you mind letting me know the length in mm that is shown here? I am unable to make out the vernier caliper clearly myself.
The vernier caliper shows 23.1 mm
